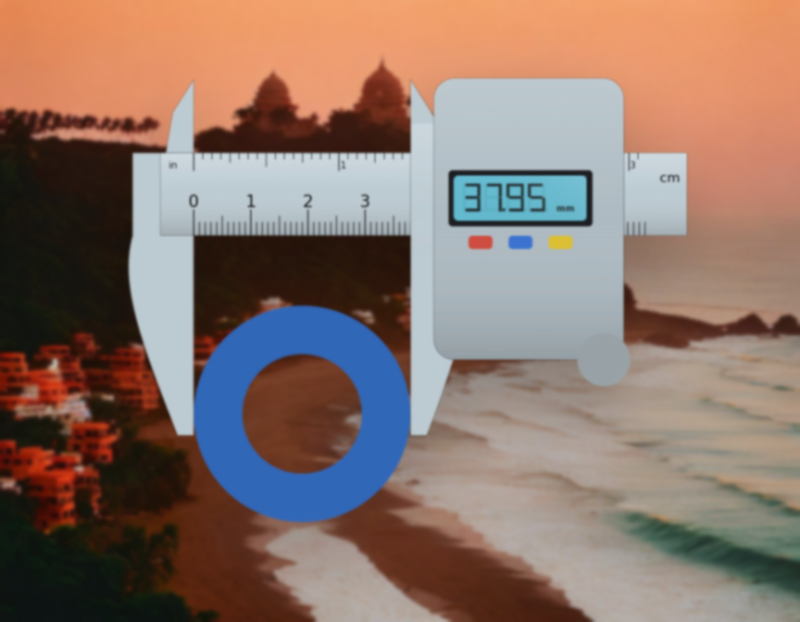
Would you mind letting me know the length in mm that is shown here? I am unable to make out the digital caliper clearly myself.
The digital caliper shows 37.95 mm
